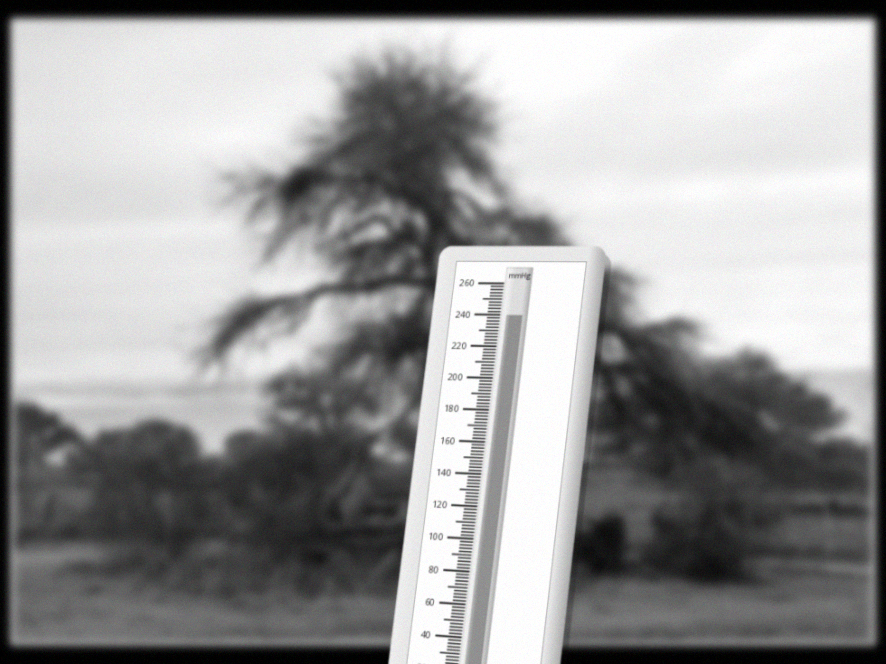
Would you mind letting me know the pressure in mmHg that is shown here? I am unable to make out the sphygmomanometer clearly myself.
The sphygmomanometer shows 240 mmHg
